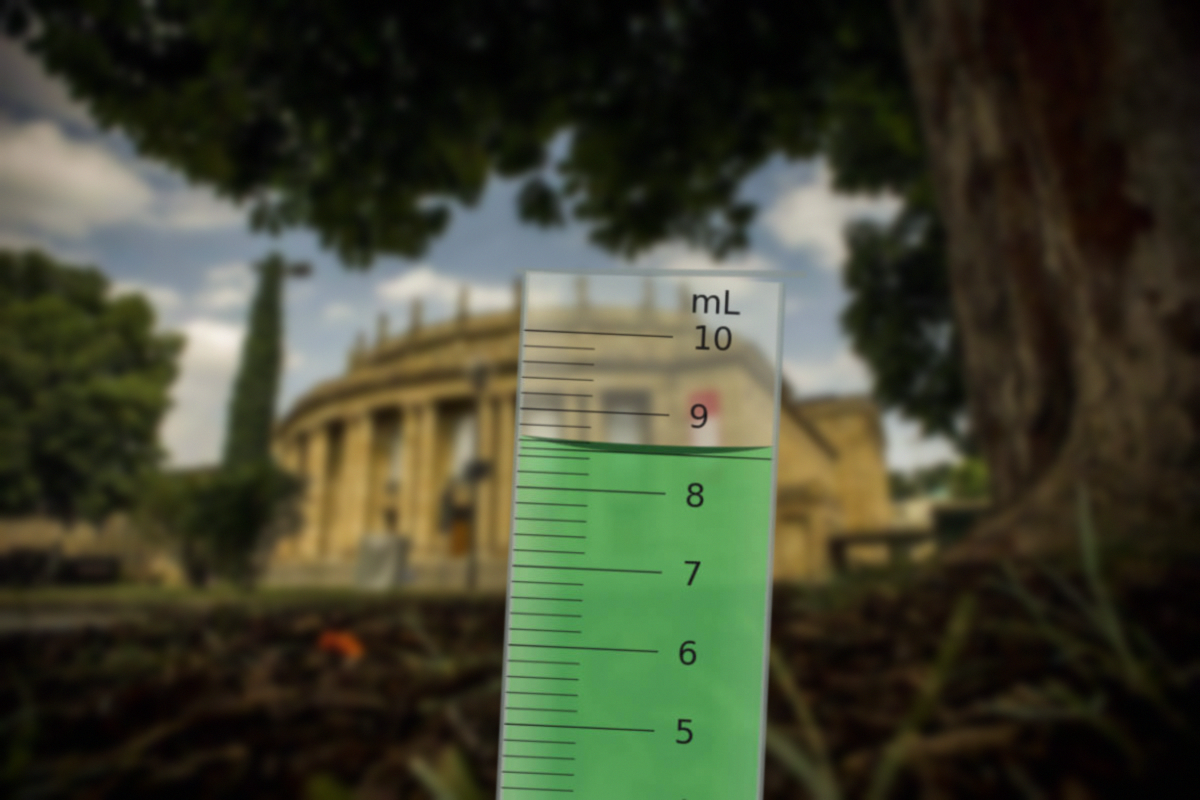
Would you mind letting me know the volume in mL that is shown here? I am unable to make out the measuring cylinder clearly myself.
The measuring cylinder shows 8.5 mL
